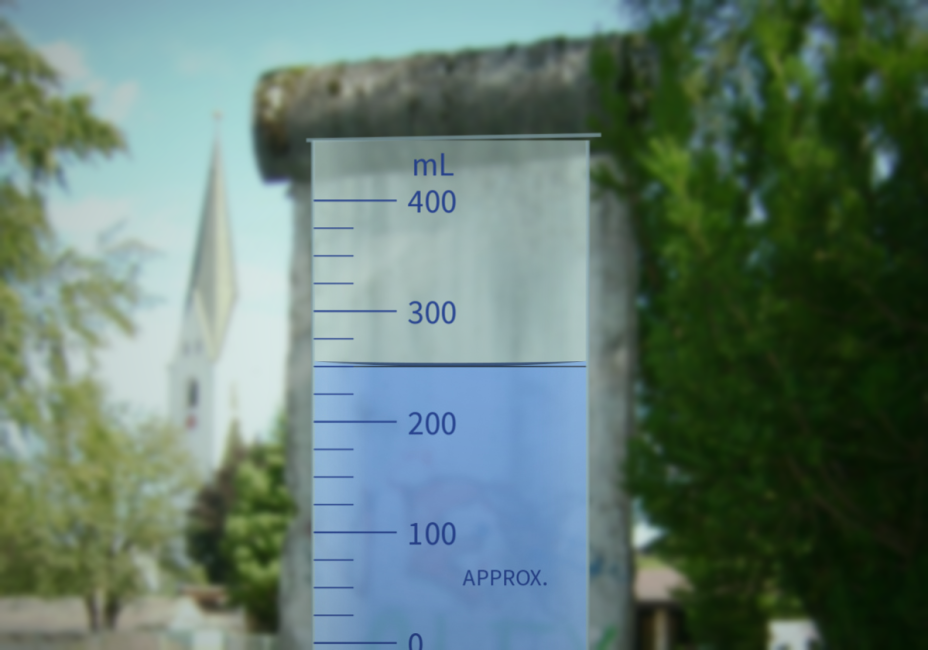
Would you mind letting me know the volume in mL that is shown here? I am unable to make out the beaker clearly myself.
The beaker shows 250 mL
